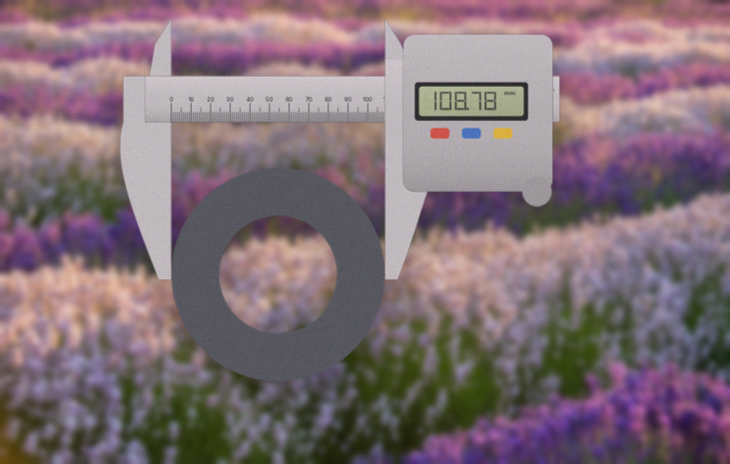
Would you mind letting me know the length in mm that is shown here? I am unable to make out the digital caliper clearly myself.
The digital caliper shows 108.78 mm
